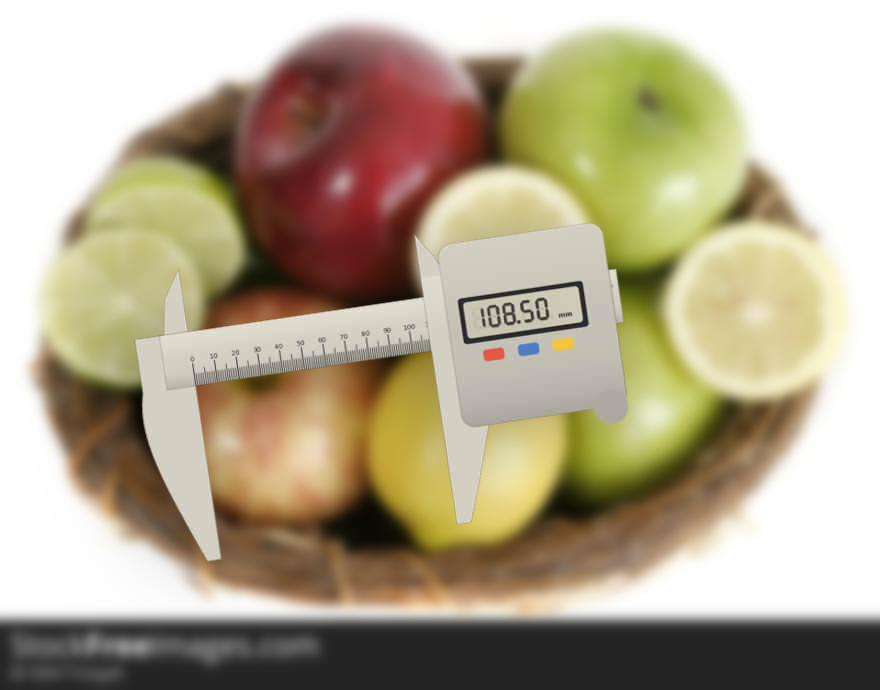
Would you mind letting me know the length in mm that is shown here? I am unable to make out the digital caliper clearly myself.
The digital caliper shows 108.50 mm
